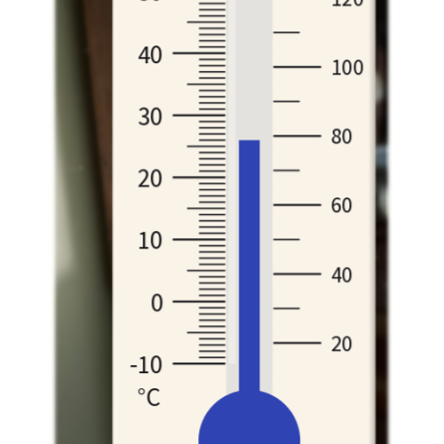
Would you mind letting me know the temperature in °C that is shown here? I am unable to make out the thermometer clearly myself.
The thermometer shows 26 °C
